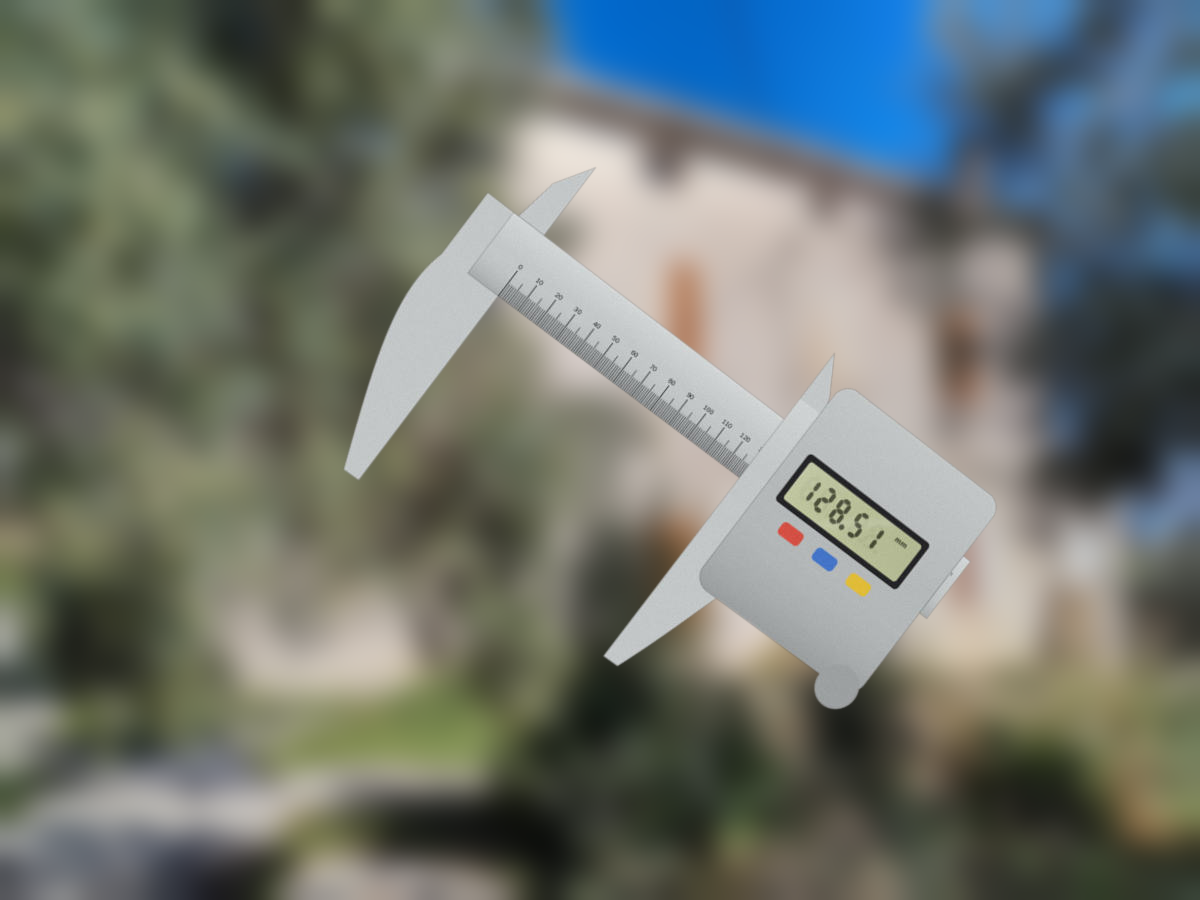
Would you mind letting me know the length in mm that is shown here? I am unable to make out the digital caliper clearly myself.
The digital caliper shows 128.51 mm
